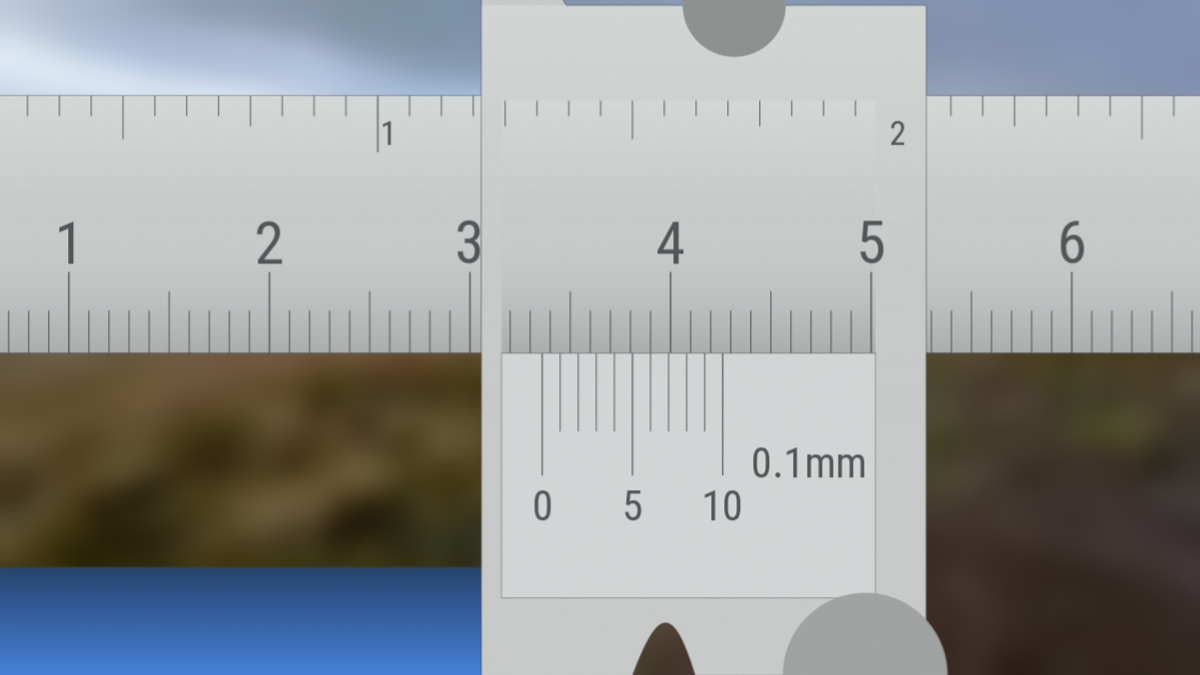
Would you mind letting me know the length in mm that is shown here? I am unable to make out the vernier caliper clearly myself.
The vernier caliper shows 33.6 mm
